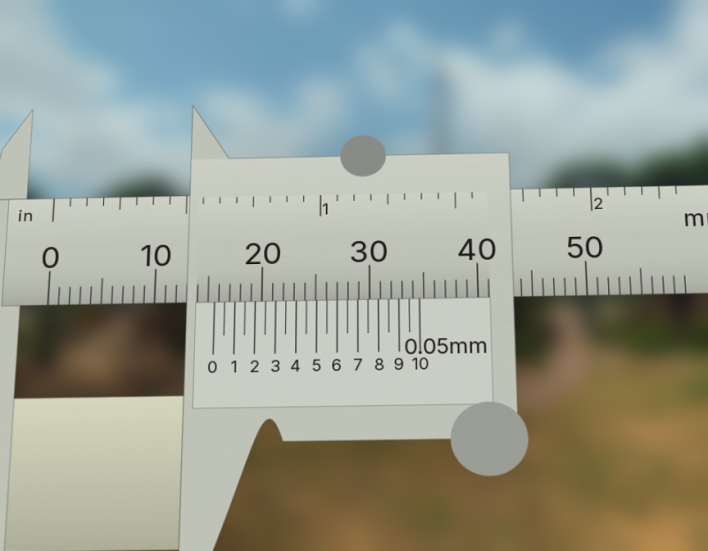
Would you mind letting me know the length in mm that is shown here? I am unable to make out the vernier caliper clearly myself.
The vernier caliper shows 15.6 mm
